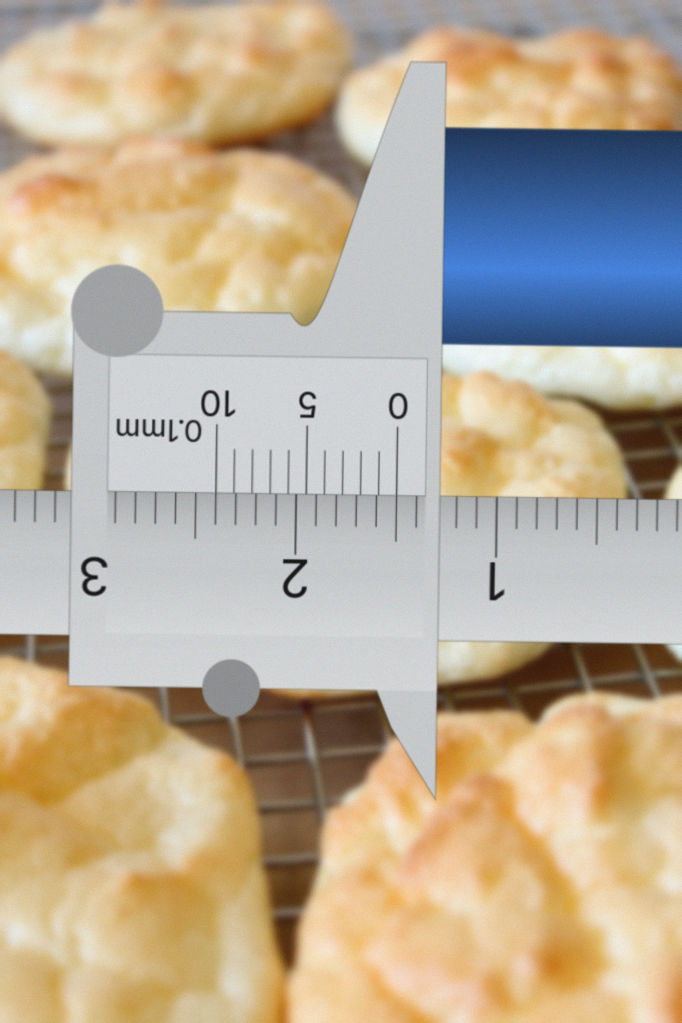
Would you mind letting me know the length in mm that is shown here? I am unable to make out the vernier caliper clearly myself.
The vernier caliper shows 15.0 mm
